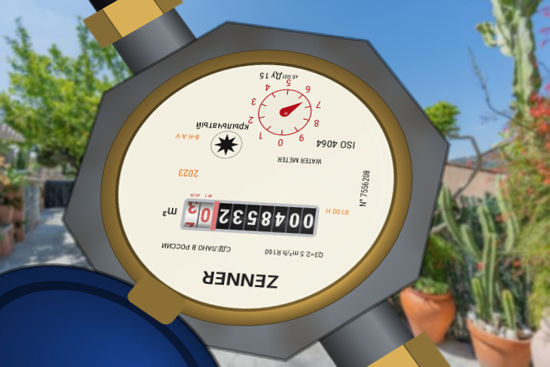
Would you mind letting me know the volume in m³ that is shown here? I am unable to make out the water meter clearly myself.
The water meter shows 48532.026 m³
